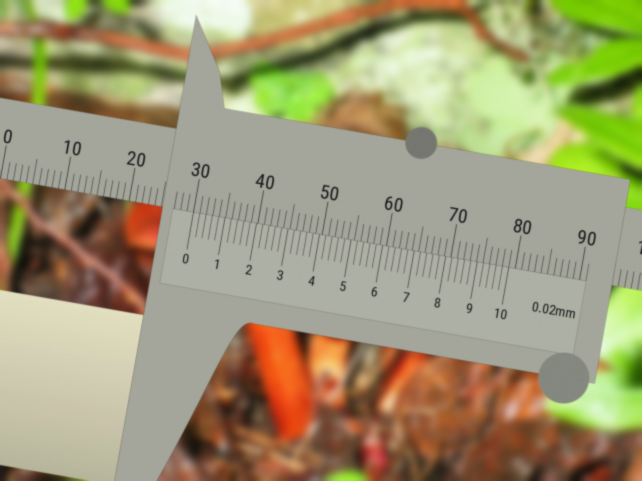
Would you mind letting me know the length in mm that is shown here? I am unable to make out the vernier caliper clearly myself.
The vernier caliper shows 30.0 mm
